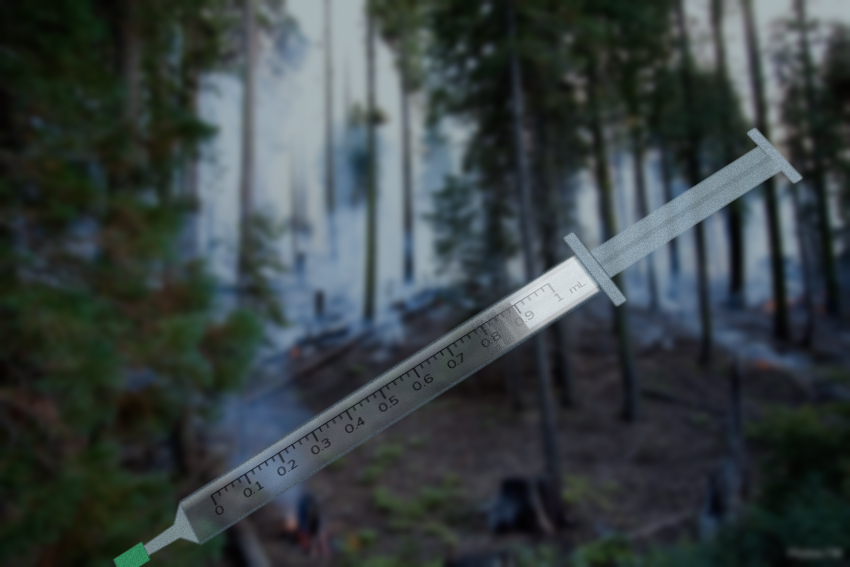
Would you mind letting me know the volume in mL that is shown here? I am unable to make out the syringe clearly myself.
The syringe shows 0.78 mL
